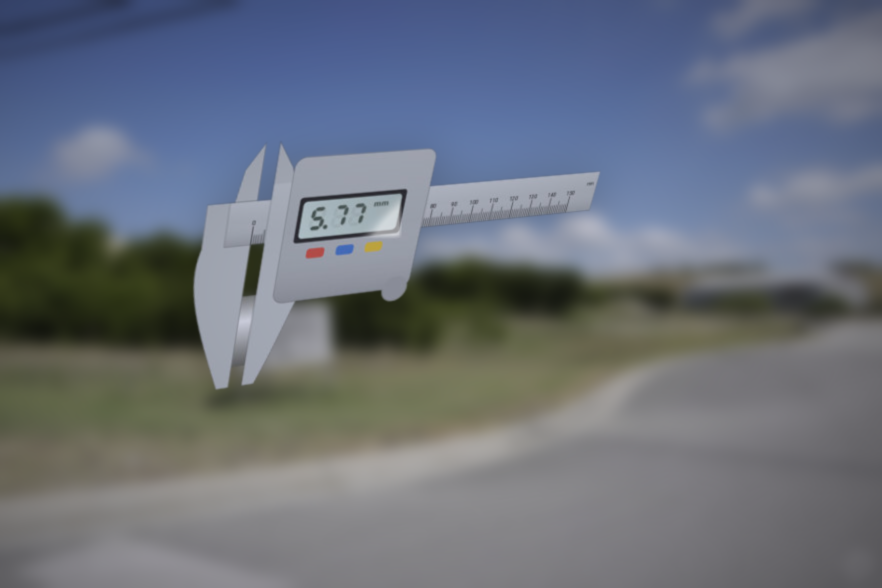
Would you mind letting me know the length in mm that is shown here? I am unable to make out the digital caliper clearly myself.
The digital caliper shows 5.77 mm
